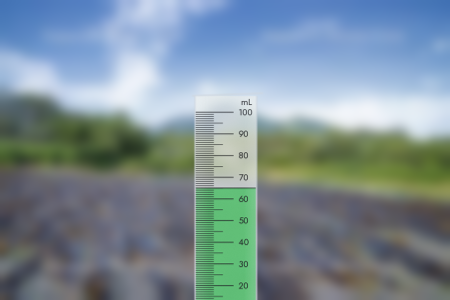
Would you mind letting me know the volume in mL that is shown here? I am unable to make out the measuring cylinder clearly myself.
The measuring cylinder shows 65 mL
